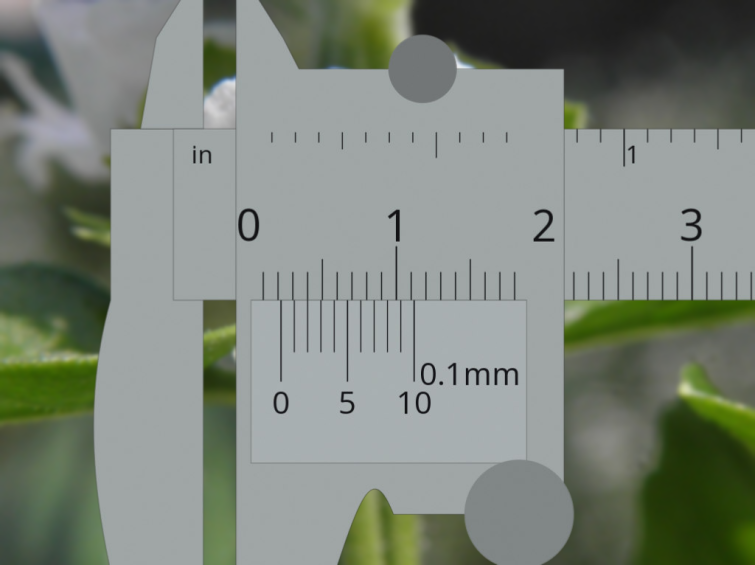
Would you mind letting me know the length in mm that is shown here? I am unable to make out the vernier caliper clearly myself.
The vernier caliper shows 2.2 mm
